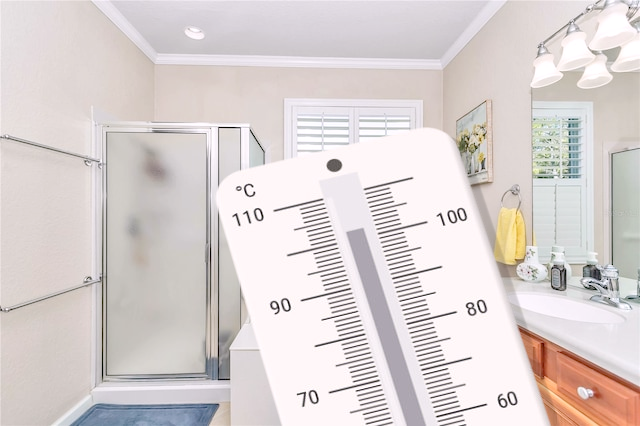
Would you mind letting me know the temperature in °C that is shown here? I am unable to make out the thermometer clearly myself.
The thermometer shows 102 °C
